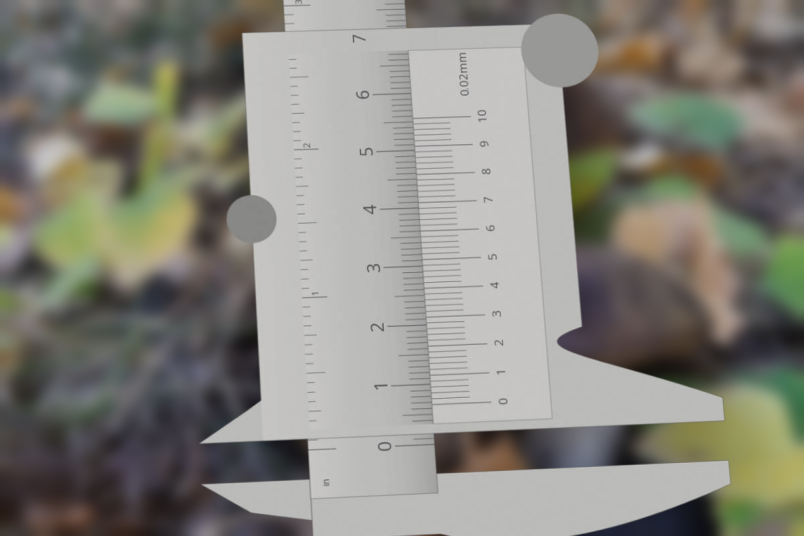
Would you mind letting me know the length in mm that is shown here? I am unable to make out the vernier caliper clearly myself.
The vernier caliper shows 6.6 mm
